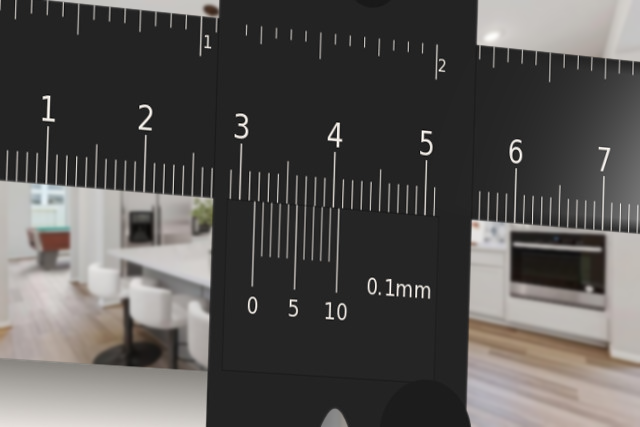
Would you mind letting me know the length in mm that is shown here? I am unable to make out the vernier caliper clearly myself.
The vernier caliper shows 31.6 mm
